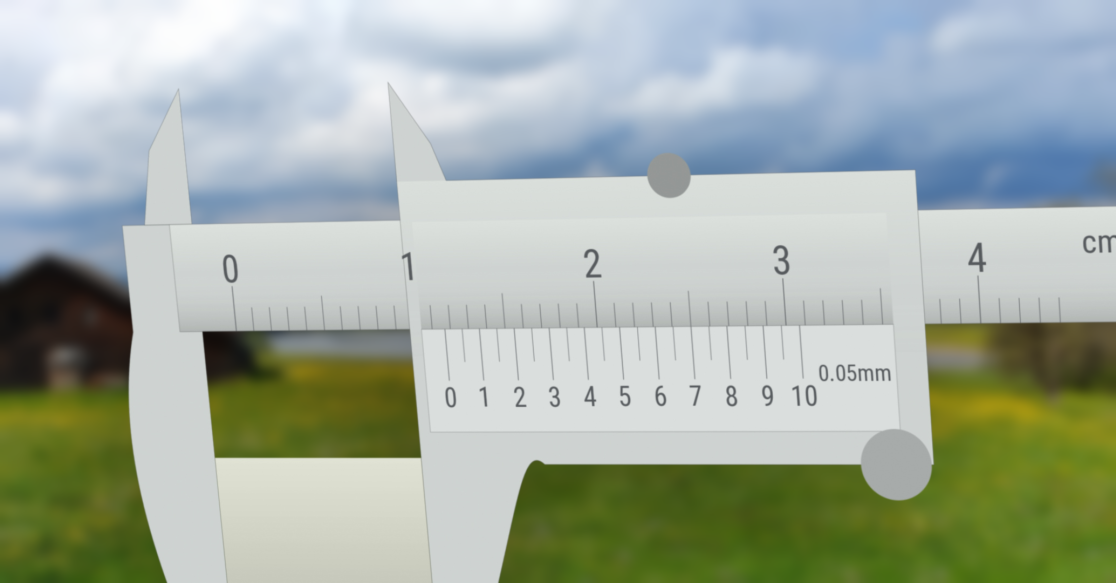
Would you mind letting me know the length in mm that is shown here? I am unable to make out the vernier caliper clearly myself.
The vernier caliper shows 11.7 mm
